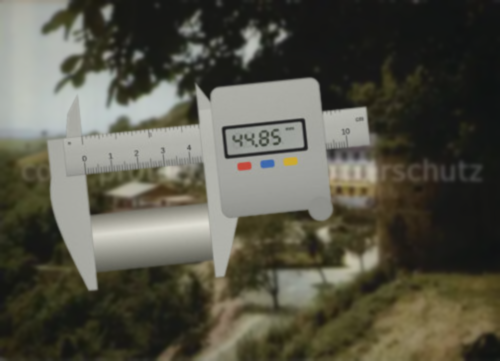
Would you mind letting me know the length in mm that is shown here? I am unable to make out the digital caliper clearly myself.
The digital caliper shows 44.85 mm
